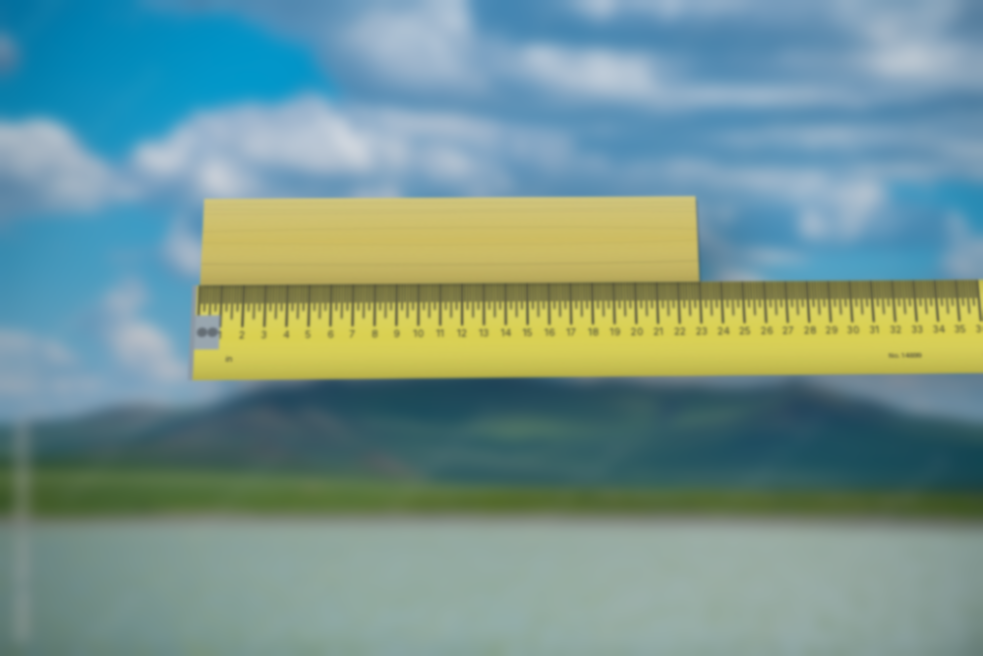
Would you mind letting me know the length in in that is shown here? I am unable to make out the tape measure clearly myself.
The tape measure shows 23 in
